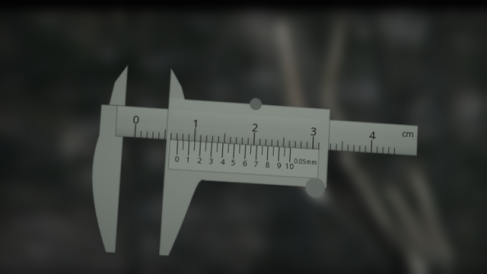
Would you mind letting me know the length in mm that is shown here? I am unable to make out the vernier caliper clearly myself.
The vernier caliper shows 7.2 mm
